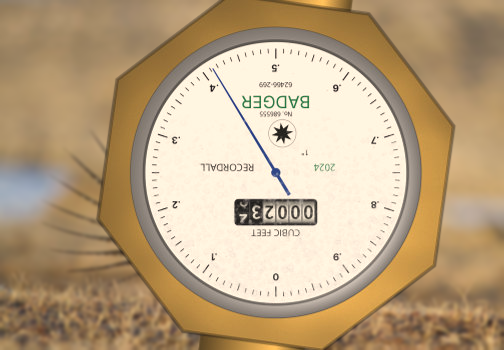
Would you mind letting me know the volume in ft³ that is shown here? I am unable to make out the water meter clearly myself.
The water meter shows 232.41 ft³
